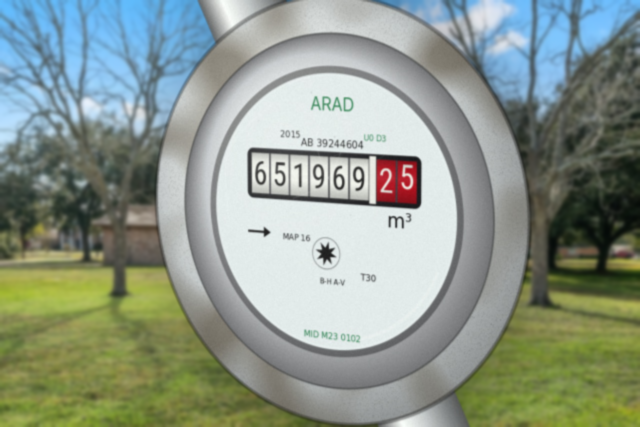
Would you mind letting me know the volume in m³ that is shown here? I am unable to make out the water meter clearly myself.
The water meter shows 651969.25 m³
